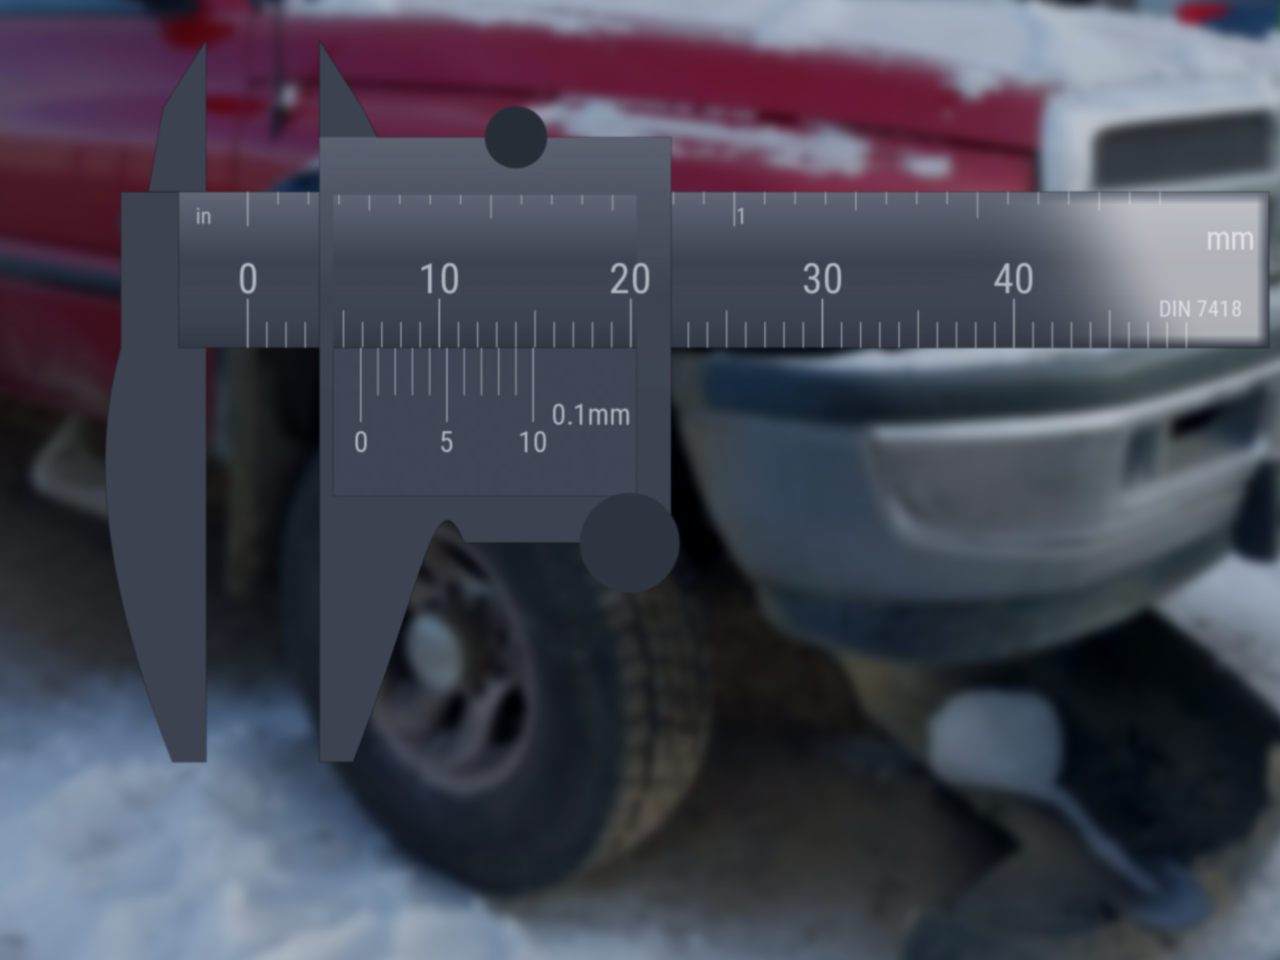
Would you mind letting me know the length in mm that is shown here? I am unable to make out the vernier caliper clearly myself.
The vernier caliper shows 5.9 mm
